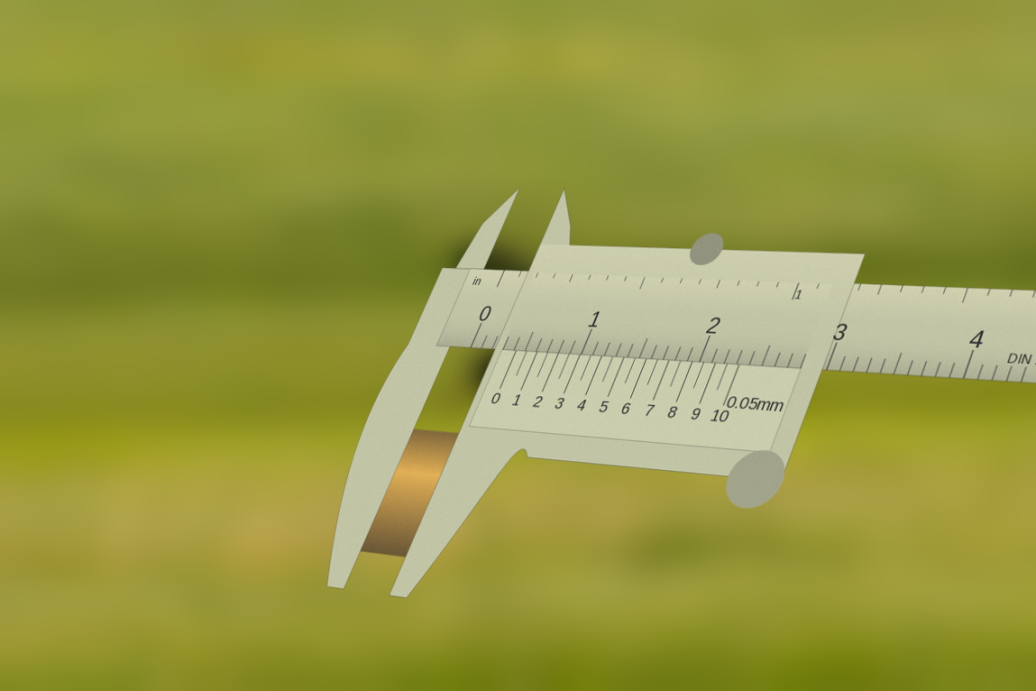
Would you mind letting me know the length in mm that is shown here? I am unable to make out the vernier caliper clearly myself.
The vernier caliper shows 4.2 mm
